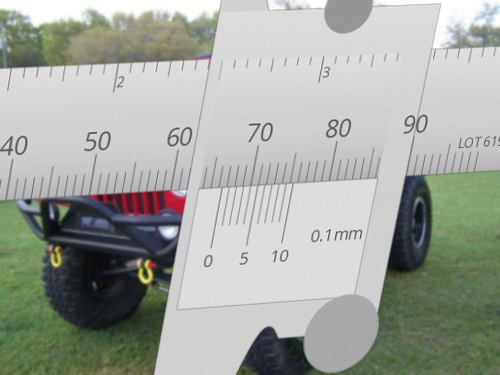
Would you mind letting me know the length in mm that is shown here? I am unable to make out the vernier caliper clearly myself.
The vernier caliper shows 66.4 mm
